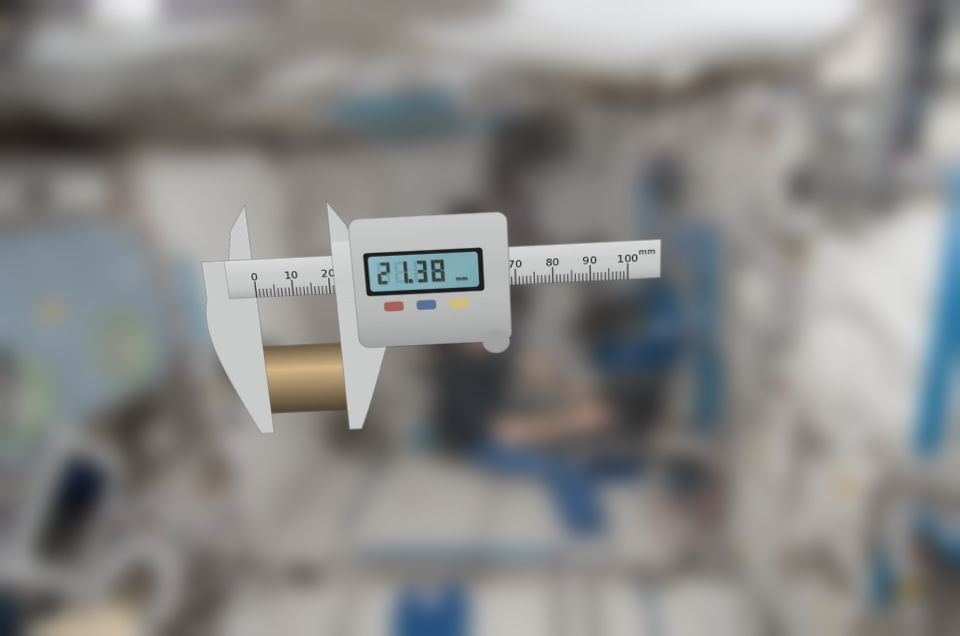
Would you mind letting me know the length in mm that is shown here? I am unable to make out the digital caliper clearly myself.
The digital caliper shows 21.38 mm
